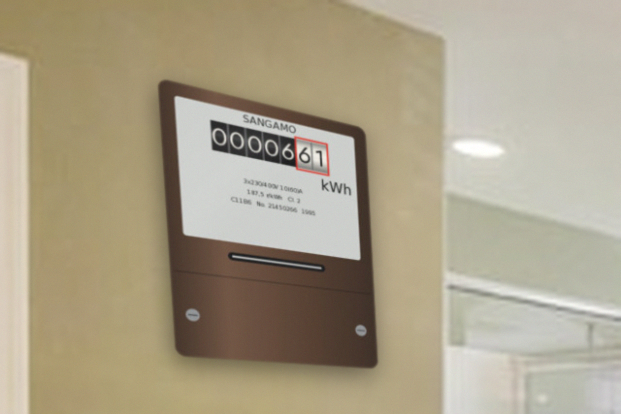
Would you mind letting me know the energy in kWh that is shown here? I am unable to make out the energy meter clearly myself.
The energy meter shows 6.61 kWh
